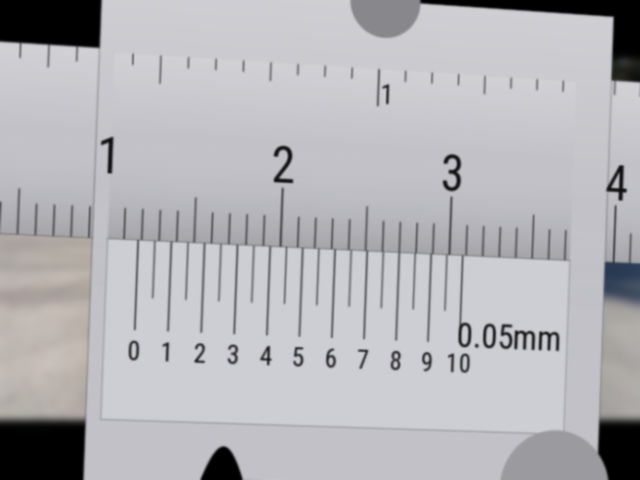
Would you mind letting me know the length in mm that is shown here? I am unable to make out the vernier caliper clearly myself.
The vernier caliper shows 11.8 mm
